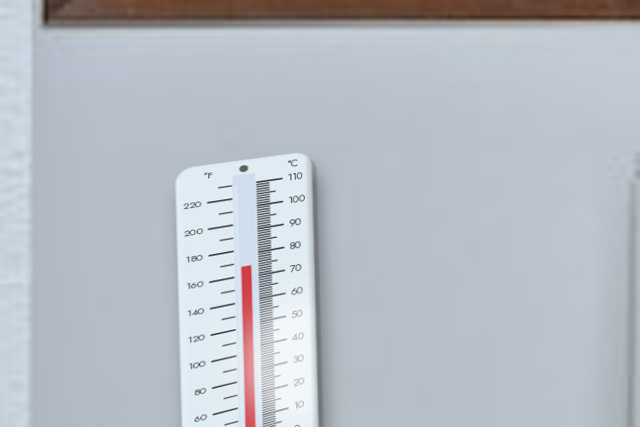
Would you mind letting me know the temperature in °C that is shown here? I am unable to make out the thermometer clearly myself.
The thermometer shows 75 °C
